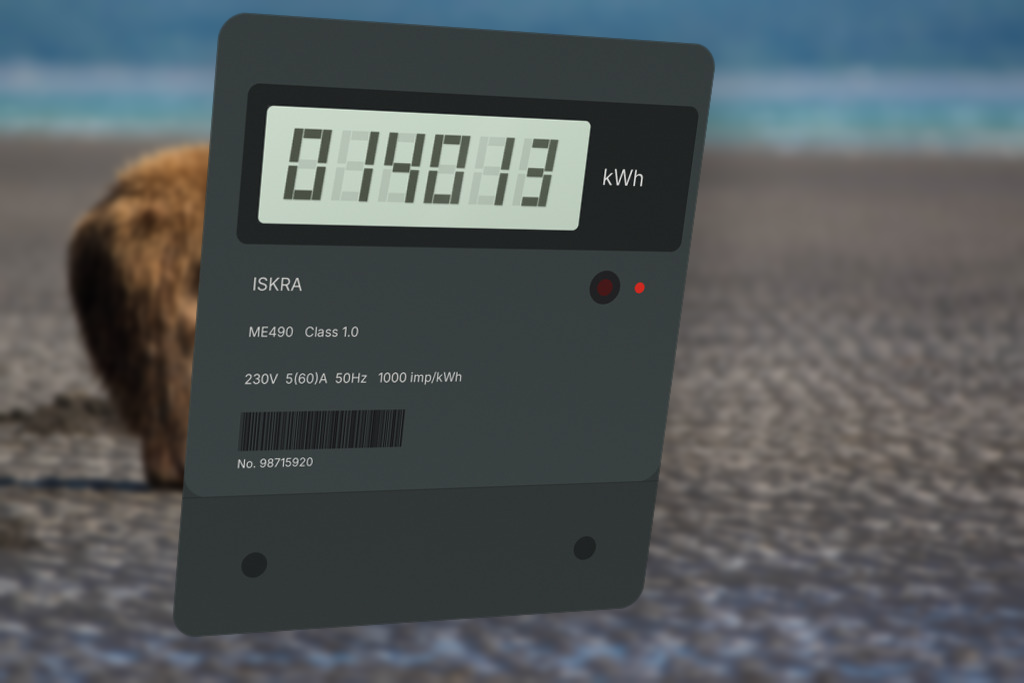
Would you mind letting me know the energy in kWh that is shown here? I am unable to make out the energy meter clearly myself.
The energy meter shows 14013 kWh
